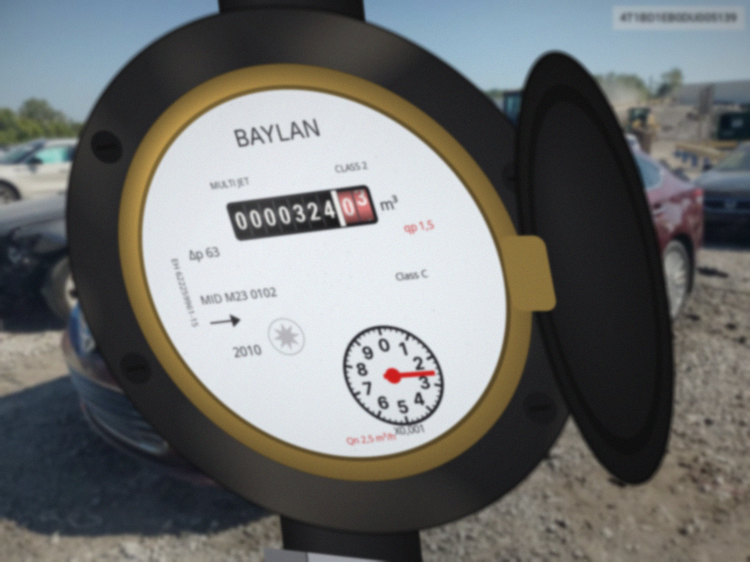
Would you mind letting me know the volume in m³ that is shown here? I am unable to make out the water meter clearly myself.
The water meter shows 324.032 m³
